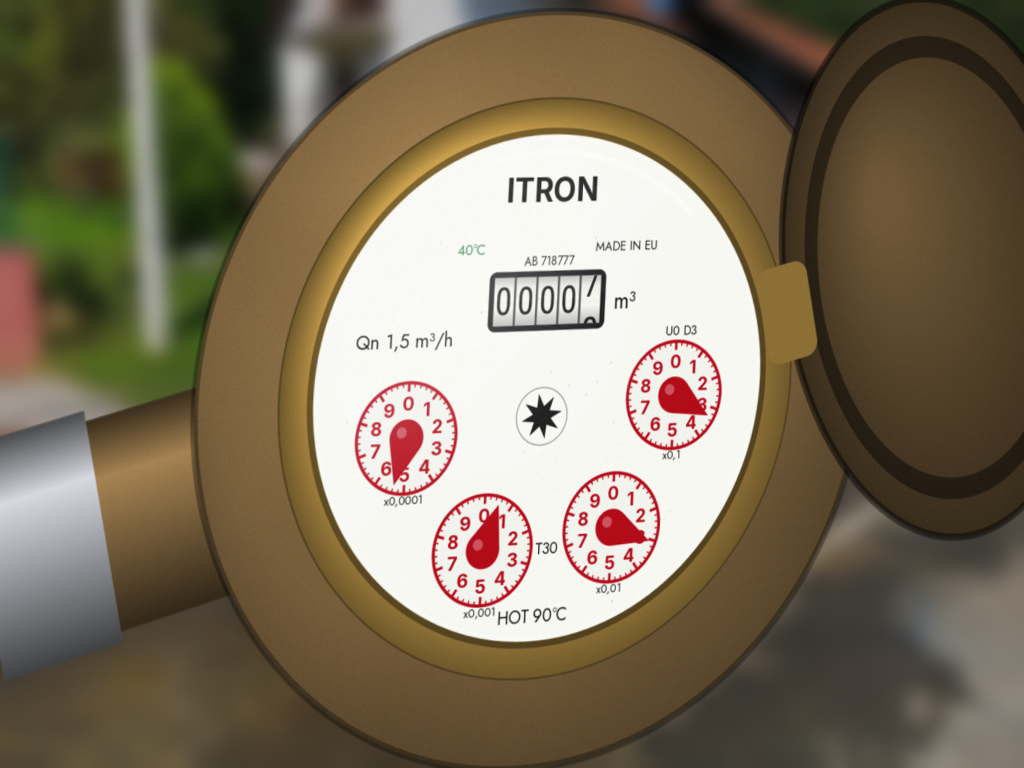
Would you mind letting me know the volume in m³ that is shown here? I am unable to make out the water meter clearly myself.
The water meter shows 7.3305 m³
